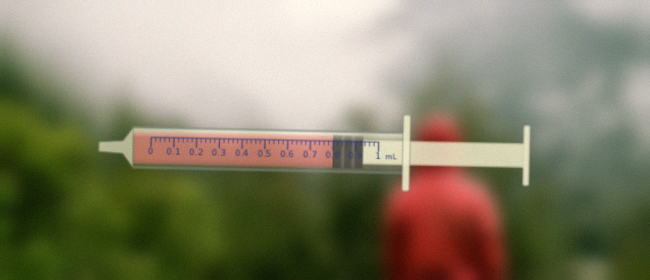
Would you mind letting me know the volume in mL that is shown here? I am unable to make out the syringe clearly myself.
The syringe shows 0.8 mL
